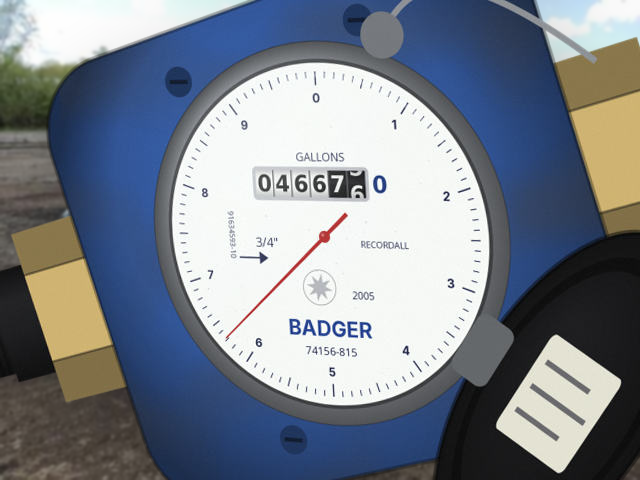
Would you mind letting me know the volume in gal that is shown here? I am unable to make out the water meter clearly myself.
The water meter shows 466756.3 gal
